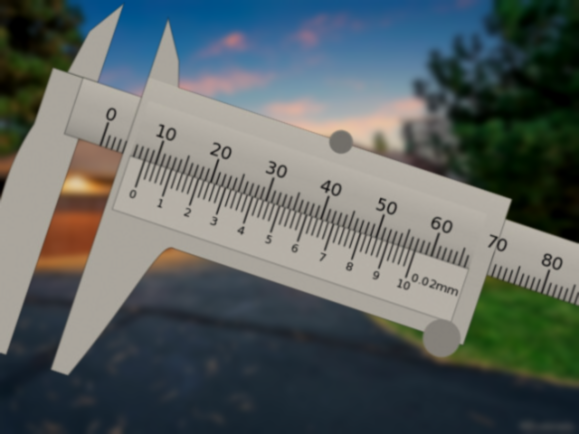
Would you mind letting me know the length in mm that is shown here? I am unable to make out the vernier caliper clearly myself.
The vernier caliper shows 8.0 mm
